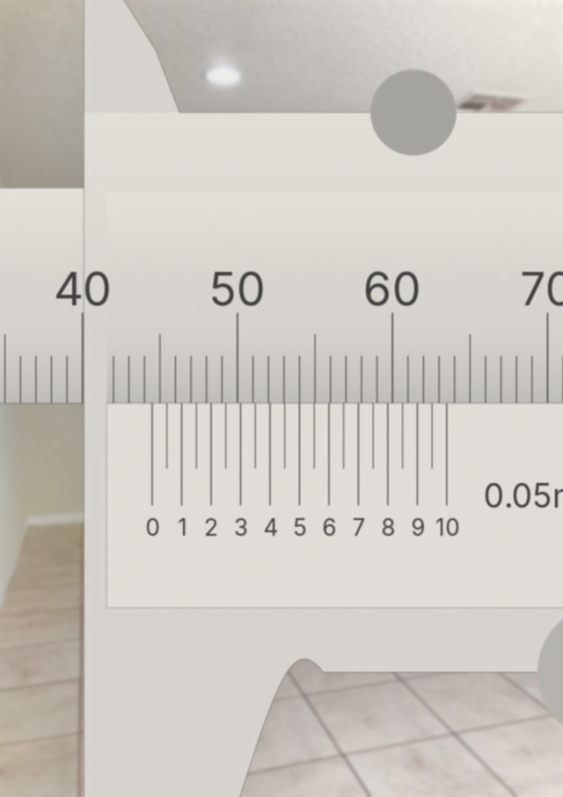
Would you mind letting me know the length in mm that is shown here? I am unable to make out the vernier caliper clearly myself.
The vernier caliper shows 44.5 mm
